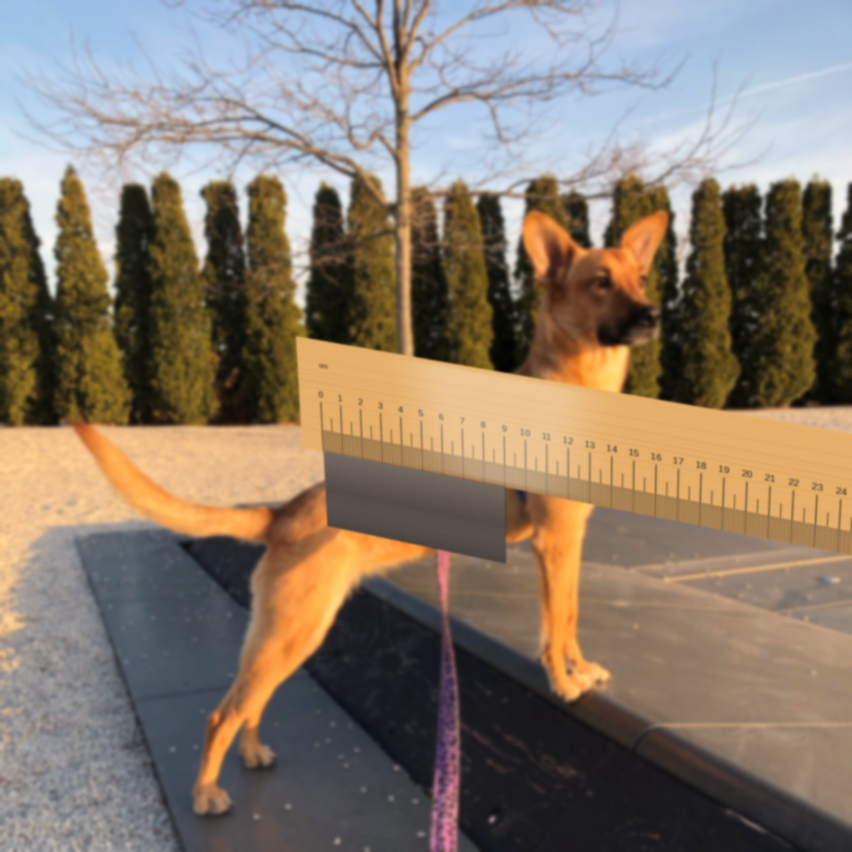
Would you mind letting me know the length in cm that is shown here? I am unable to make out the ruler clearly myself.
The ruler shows 9 cm
